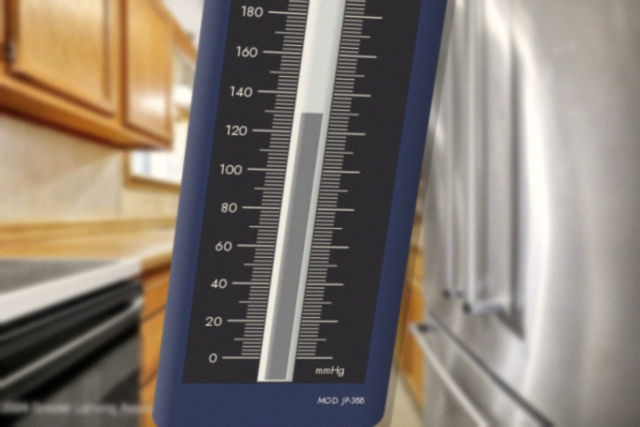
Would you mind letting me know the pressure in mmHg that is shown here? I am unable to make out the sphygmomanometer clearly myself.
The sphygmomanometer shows 130 mmHg
